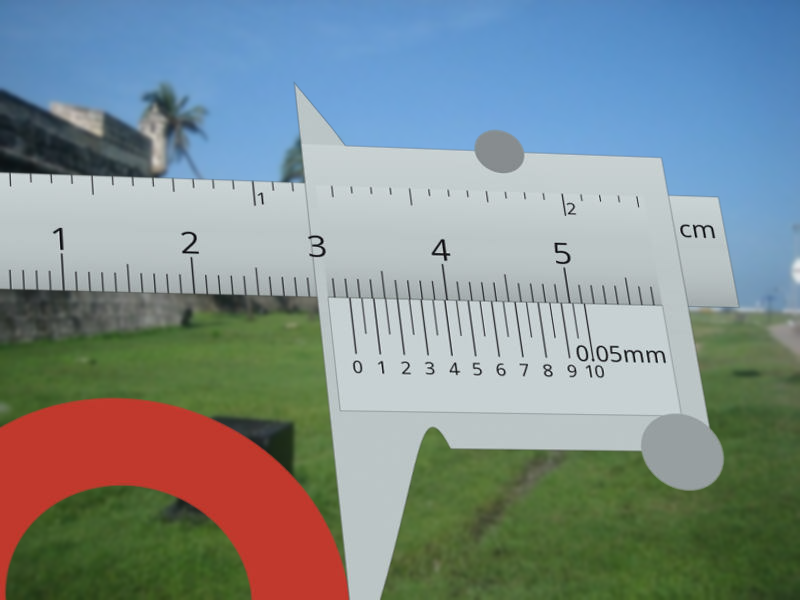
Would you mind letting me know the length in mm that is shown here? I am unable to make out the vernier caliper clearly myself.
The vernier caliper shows 32.2 mm
